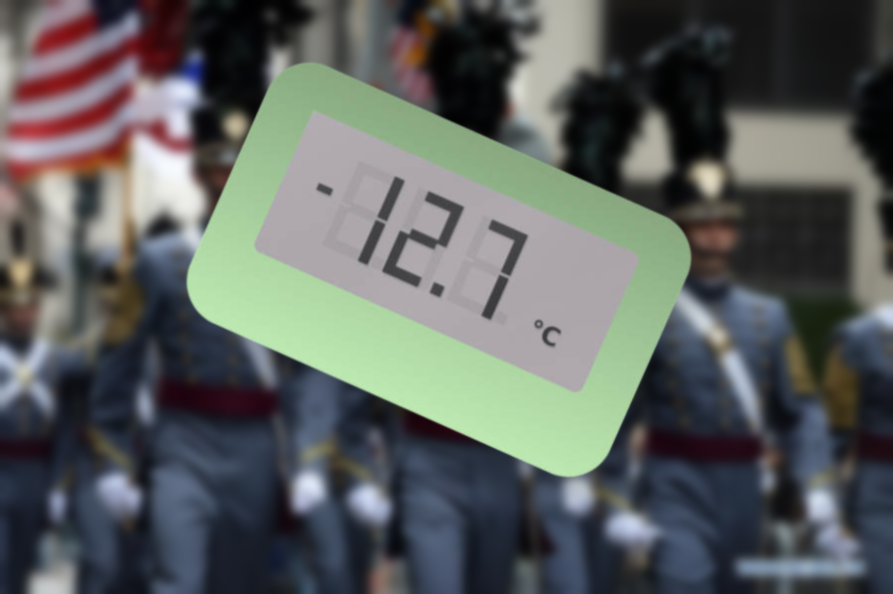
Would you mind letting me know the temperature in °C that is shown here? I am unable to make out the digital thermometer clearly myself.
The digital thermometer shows -12.7 °C
